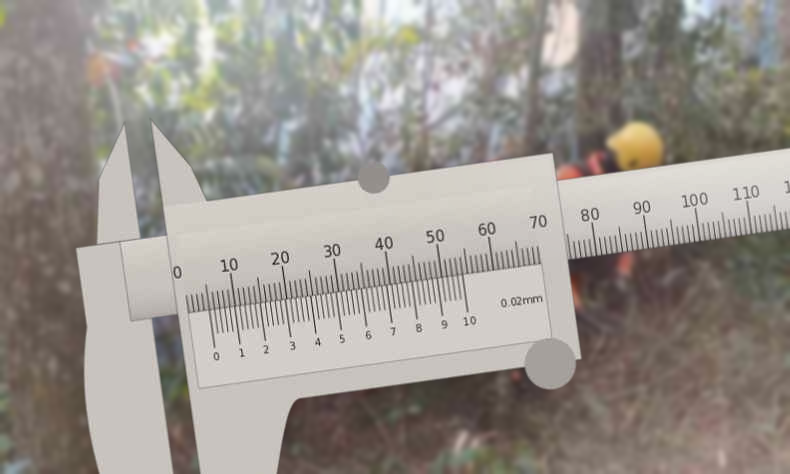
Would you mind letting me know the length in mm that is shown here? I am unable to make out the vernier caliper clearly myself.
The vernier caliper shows 5.0 mm
